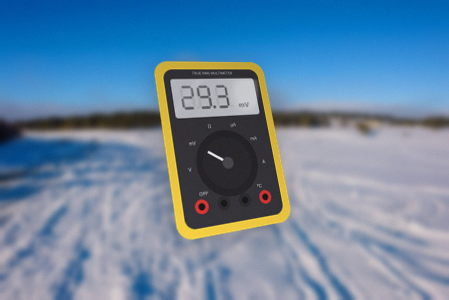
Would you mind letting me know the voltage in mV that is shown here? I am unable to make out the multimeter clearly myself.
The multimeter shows 29.3 mV
